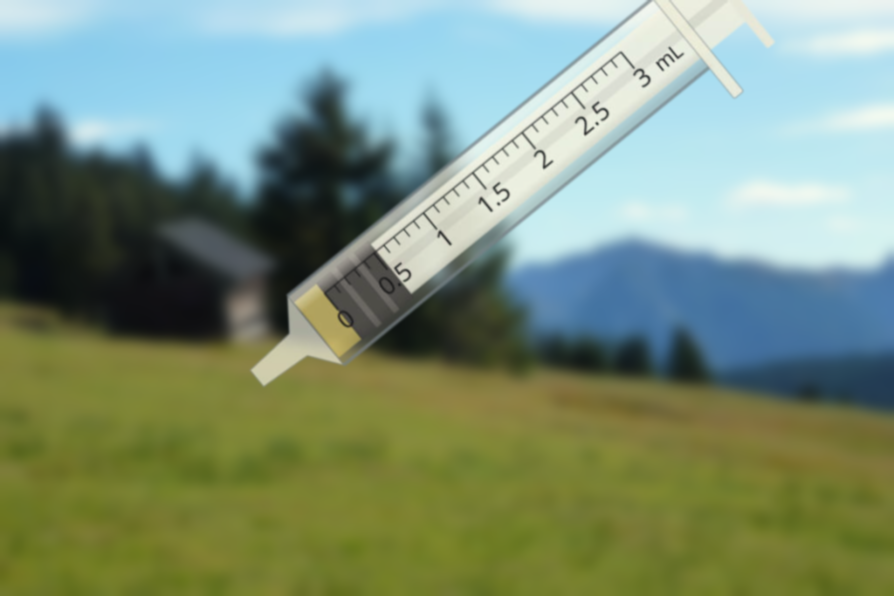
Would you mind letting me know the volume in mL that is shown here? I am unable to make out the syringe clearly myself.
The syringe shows 0 mL
